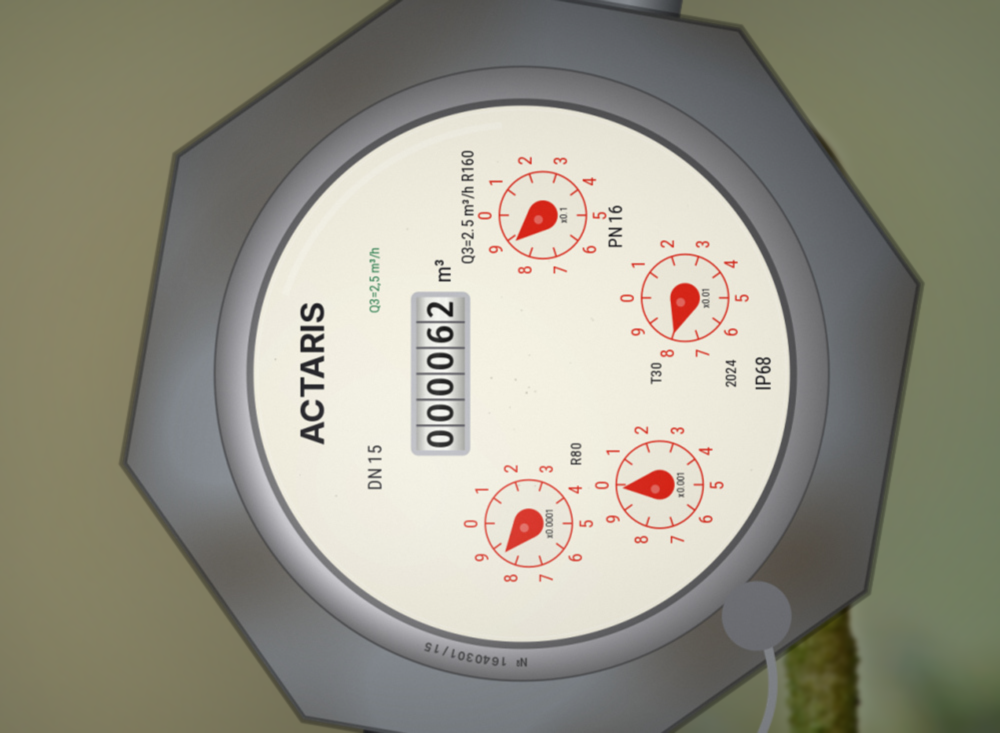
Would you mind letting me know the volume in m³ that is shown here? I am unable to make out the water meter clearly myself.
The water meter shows 62.8798 m³
